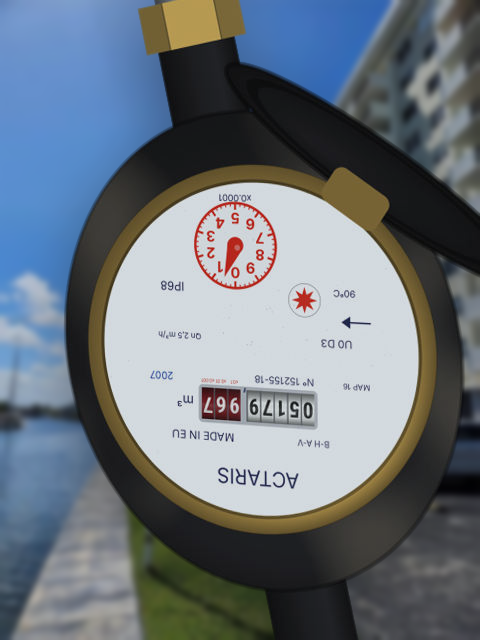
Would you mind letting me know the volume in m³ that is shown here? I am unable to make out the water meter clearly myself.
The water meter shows 5179.9670 m³
